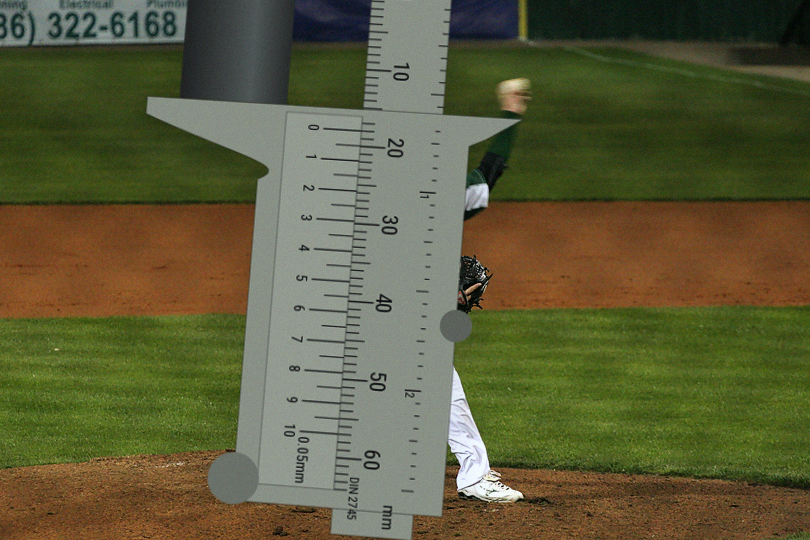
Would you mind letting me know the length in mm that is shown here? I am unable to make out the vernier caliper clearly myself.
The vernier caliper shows 18.0 mm
